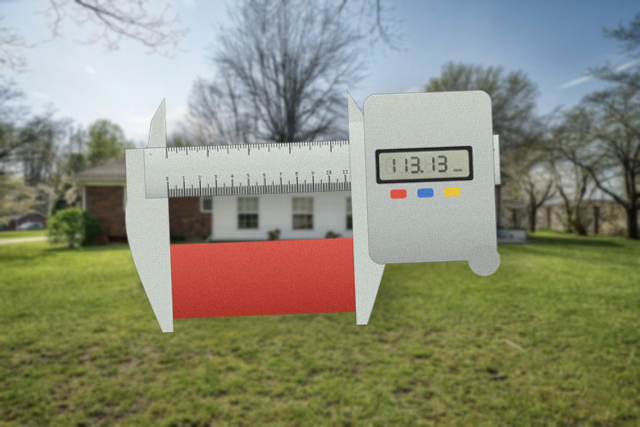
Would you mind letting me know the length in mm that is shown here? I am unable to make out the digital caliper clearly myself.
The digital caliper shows 113.13 mm
